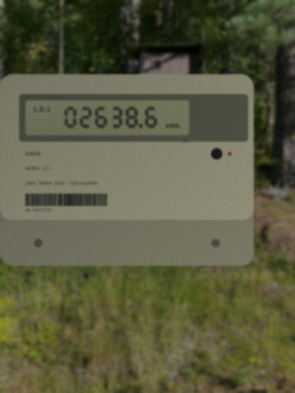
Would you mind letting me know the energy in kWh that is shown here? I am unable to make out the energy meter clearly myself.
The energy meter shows 2638.6 kWh
